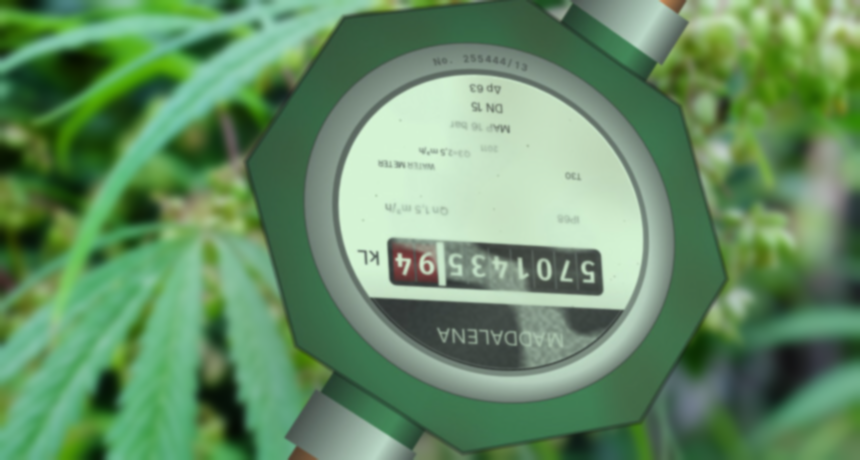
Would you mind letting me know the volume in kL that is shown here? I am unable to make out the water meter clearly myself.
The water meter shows 5701435.94 kL
